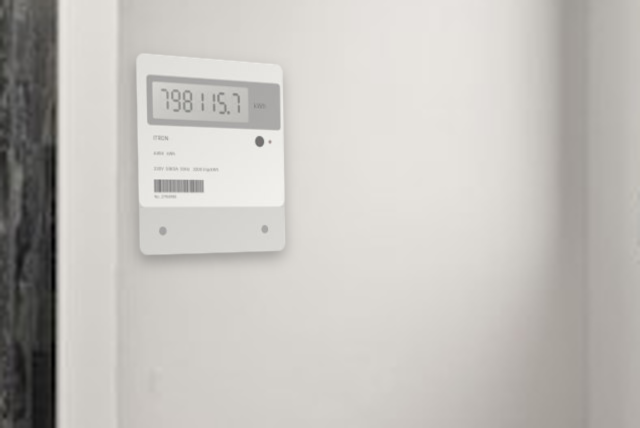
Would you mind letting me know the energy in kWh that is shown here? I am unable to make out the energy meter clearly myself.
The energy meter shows 798115.7 kWh
